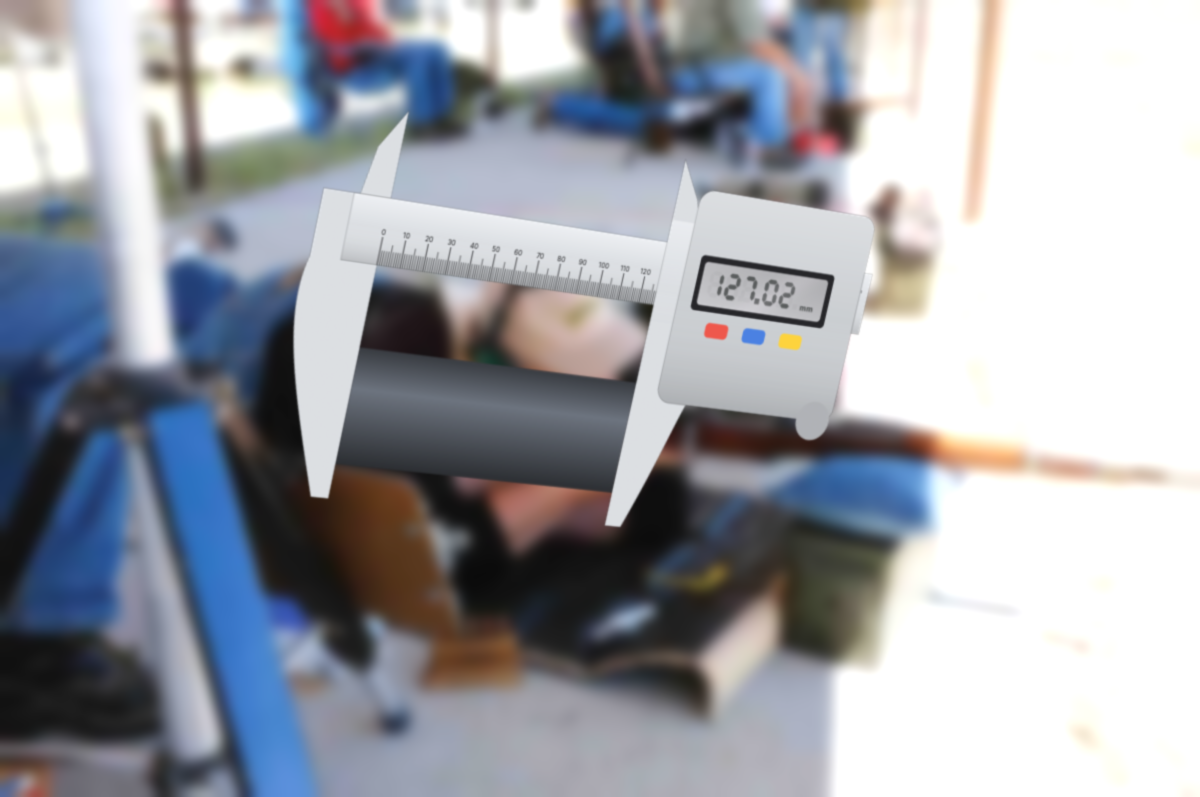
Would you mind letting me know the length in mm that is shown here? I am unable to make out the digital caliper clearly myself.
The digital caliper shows 127.02 mm
